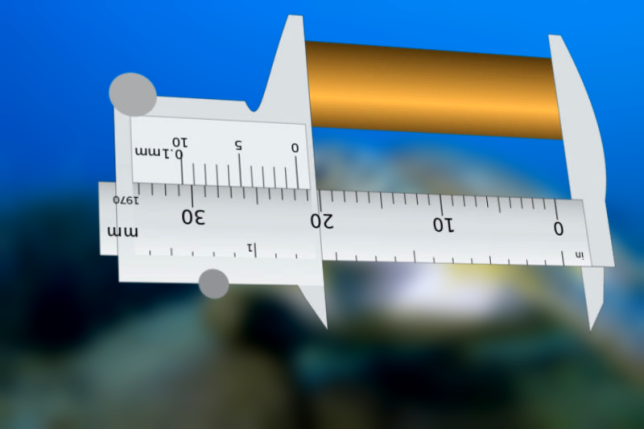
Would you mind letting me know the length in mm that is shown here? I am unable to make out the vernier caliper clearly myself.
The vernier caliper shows 21.7 mm
